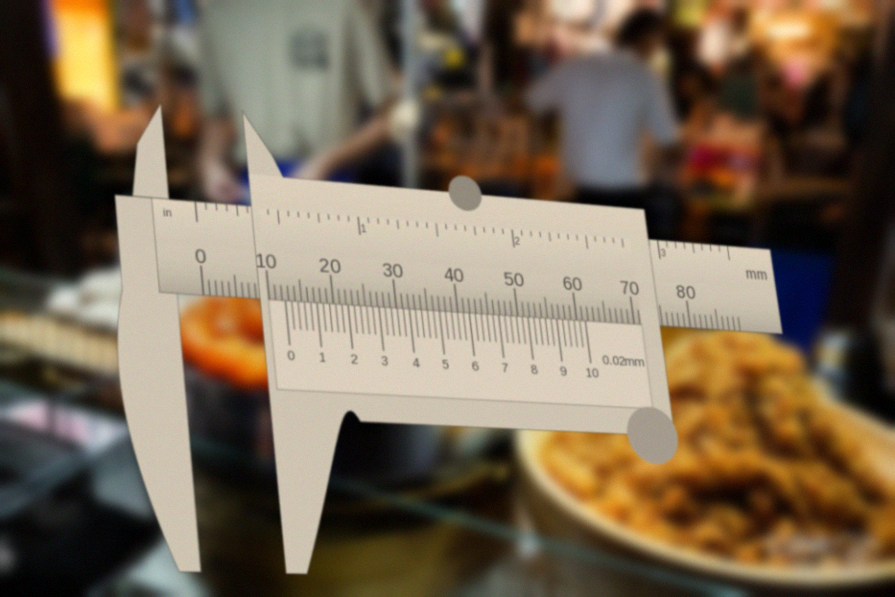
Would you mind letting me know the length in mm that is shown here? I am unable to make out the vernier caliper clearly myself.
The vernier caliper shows 12.5 mm
